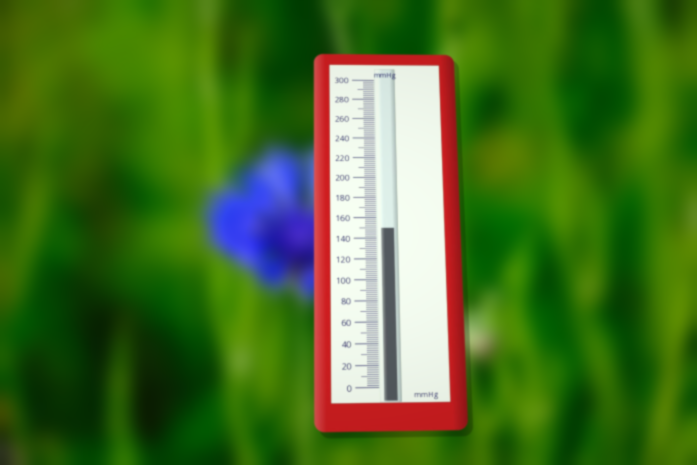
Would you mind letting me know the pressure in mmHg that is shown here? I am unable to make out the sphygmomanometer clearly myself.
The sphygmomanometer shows 150 mmHg
